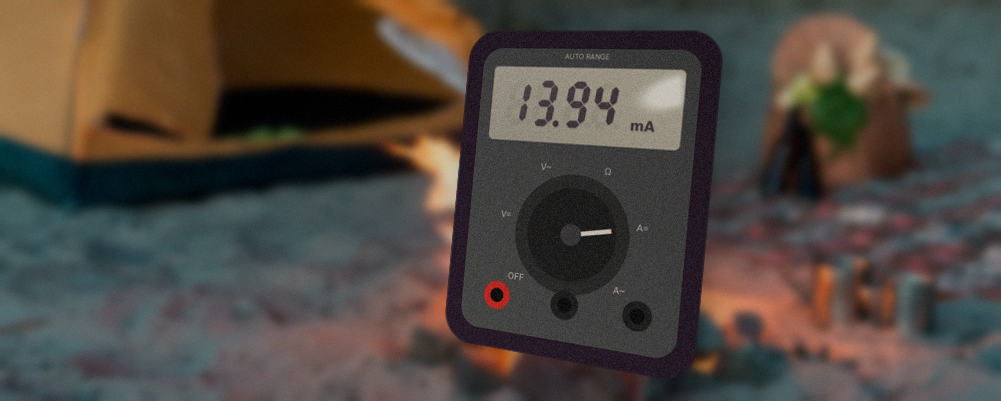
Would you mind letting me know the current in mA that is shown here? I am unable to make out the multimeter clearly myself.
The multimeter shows 13.94 mA
